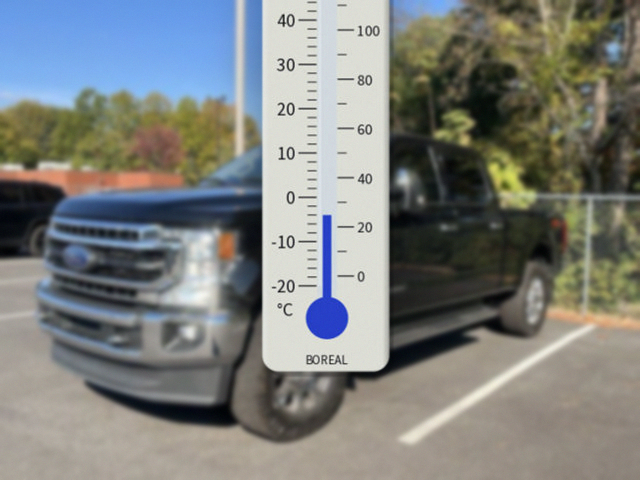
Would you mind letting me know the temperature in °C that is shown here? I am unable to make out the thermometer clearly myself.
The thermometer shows -4 °C
